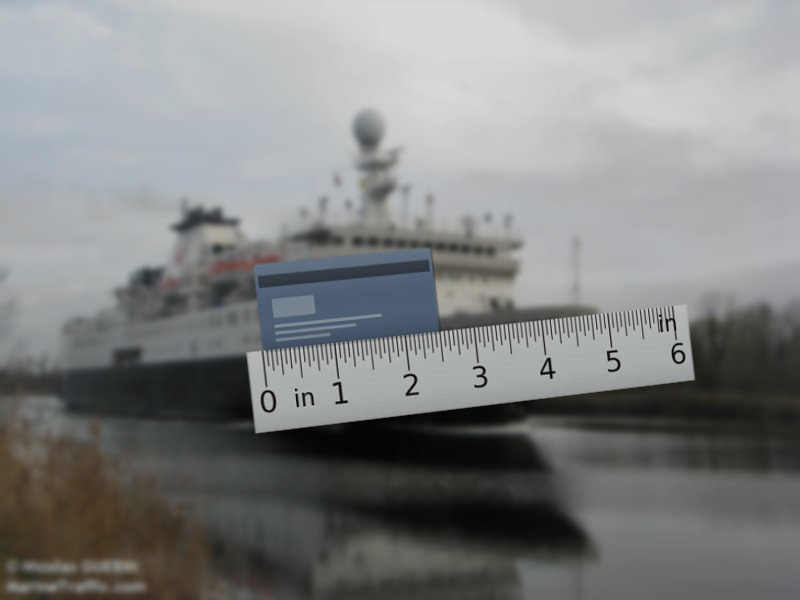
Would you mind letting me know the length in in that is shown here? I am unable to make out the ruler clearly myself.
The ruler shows 2.5 in
